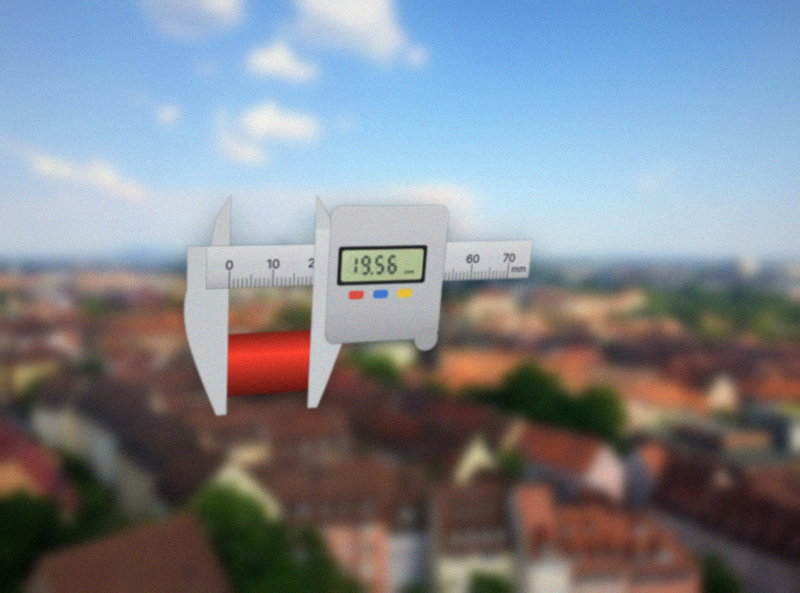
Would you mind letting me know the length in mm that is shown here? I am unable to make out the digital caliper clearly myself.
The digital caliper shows 19.56 mm
